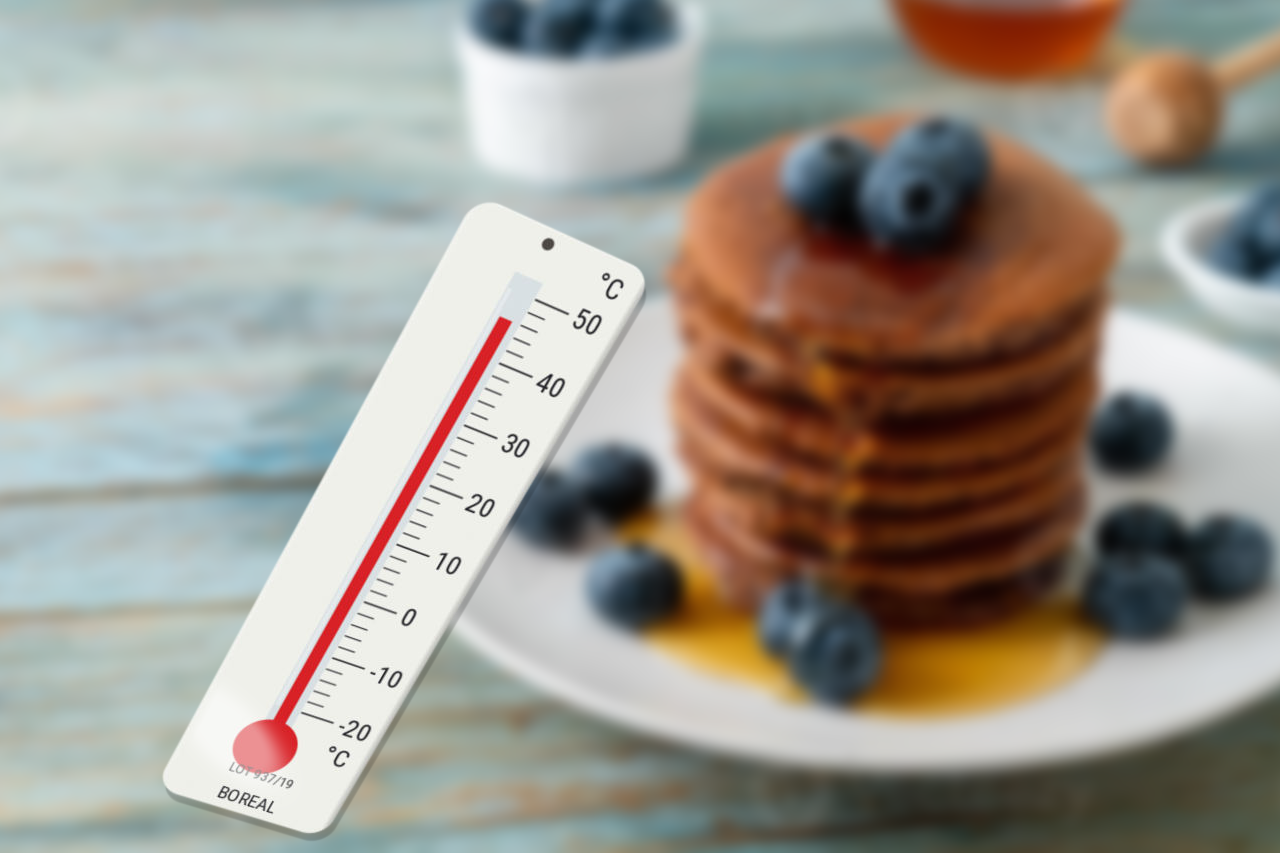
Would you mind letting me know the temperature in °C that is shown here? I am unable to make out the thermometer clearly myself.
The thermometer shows 46 °C
